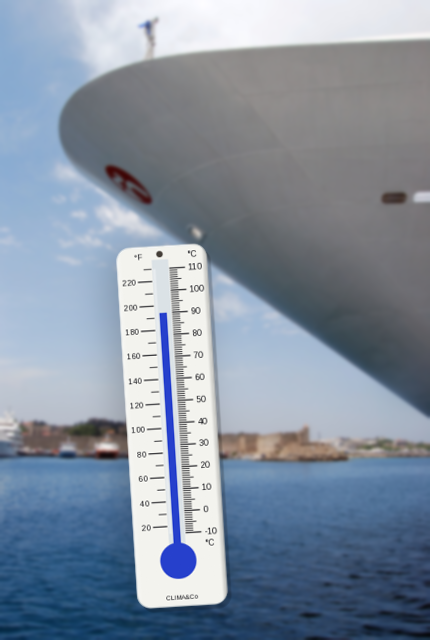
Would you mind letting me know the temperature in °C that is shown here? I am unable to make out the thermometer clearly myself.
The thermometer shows 90 °C
